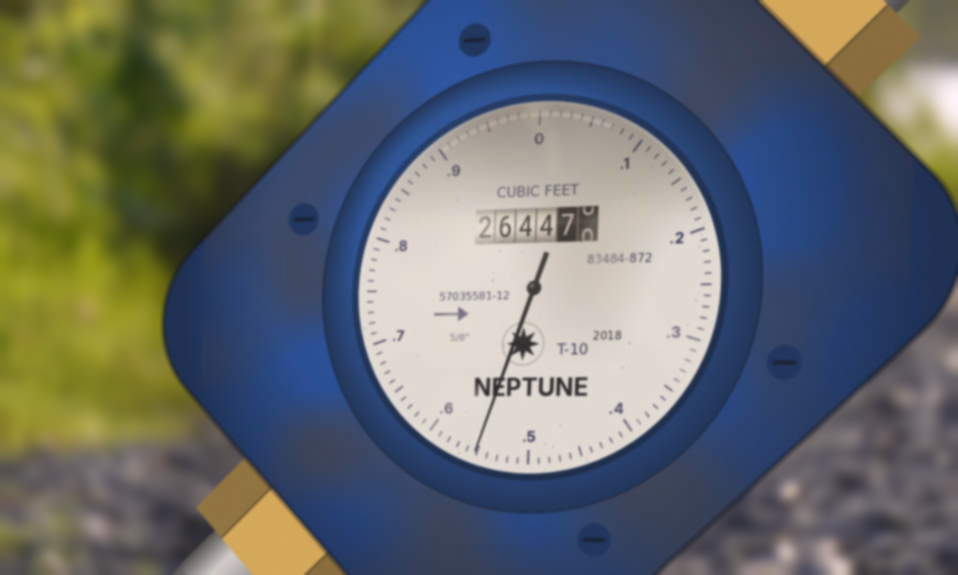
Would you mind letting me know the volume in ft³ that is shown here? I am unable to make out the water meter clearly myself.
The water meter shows 264478.55 ft³
